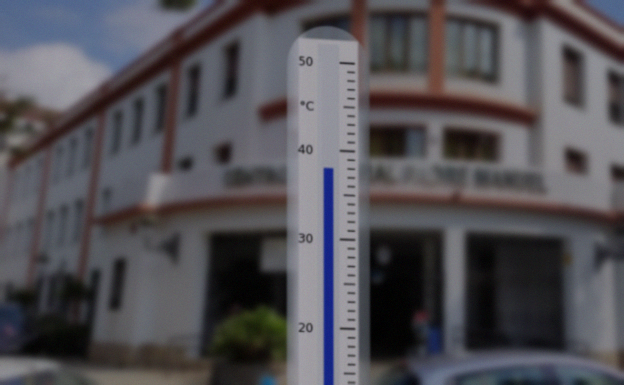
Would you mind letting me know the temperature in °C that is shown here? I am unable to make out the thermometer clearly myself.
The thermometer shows 38 °C
